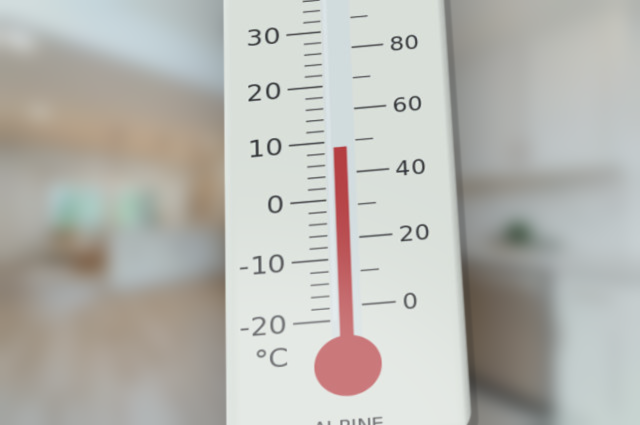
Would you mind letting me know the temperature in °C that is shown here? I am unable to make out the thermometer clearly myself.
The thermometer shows 9 °C
